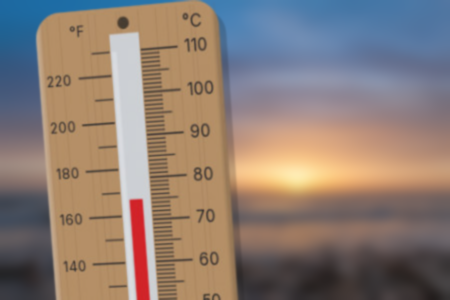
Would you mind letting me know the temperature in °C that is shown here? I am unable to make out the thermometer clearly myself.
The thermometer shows 75 °C
